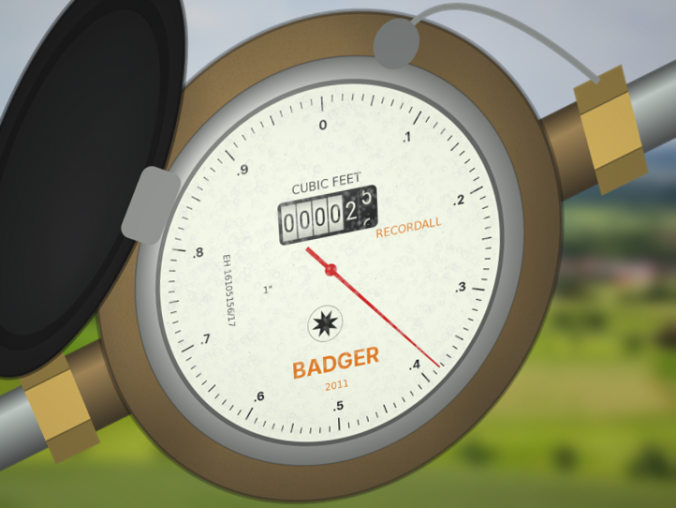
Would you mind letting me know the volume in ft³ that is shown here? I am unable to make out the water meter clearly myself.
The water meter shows 25.38 ft³
